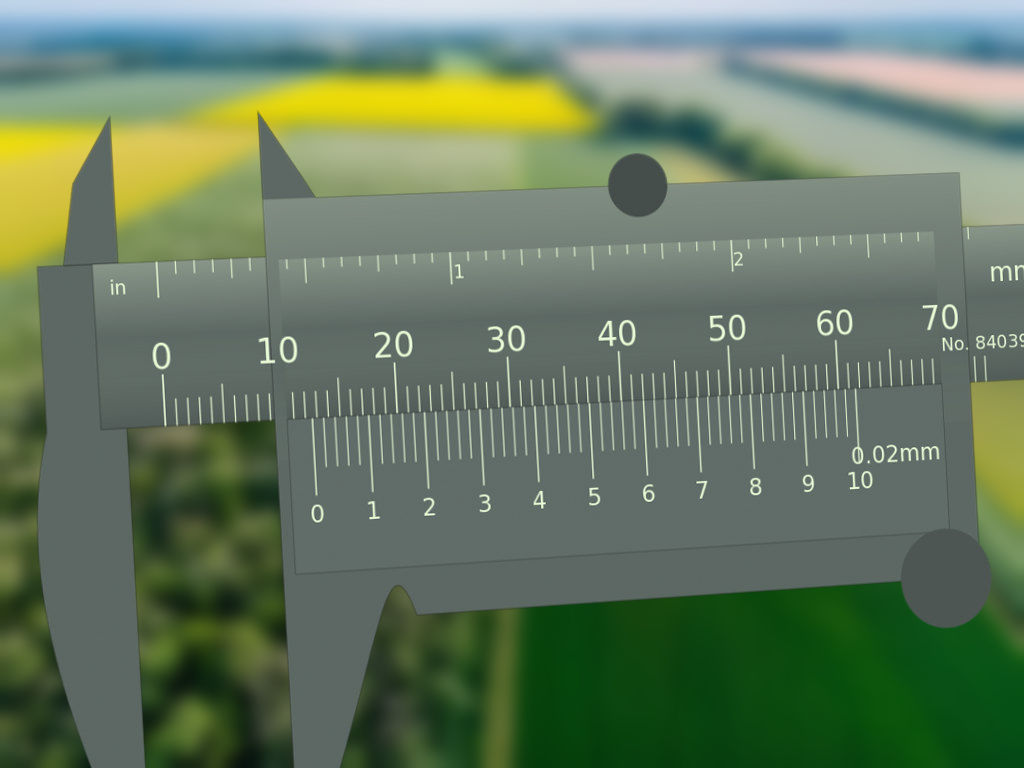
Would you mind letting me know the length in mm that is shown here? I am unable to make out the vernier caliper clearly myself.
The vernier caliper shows 12.6 mm
